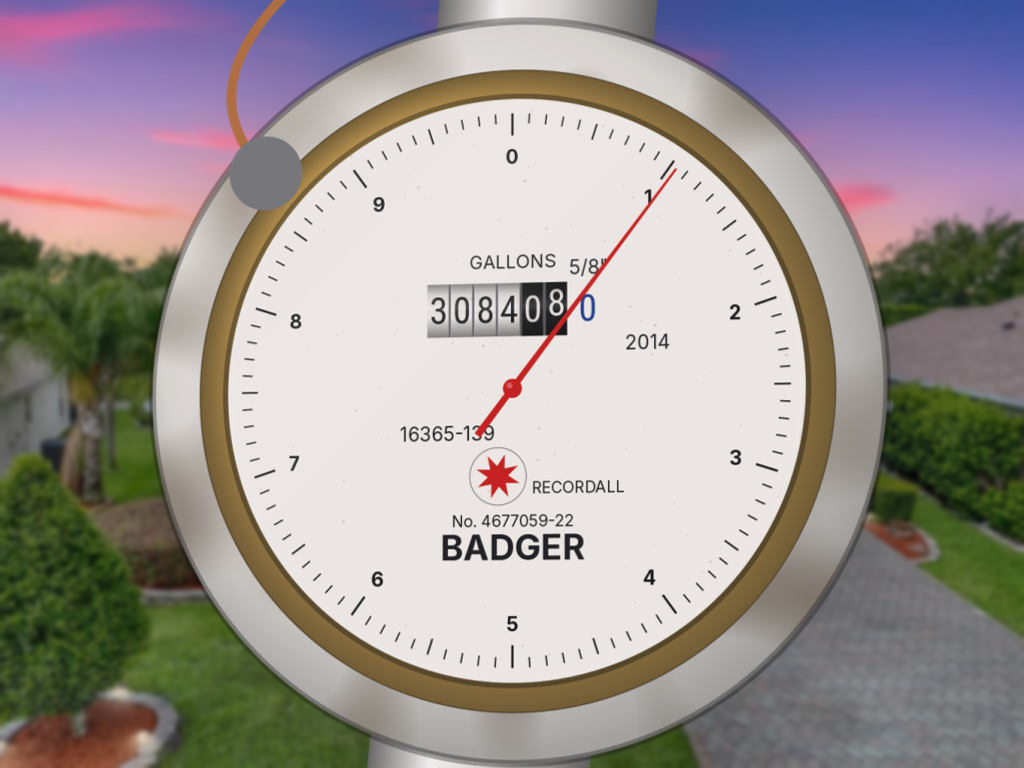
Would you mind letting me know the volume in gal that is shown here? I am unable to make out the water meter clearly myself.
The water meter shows 3084081.0 gal
